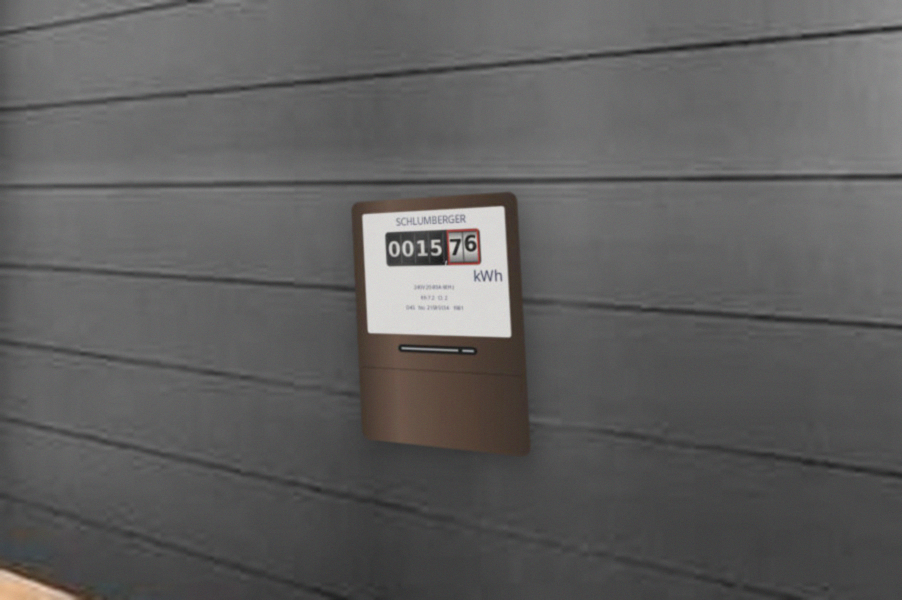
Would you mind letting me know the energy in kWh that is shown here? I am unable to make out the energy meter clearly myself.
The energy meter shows 15.76 kWh
